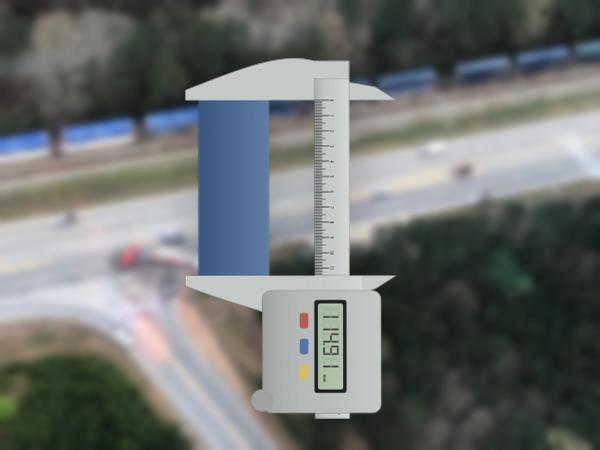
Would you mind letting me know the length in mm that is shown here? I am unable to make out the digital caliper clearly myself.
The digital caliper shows 114.91 mm
